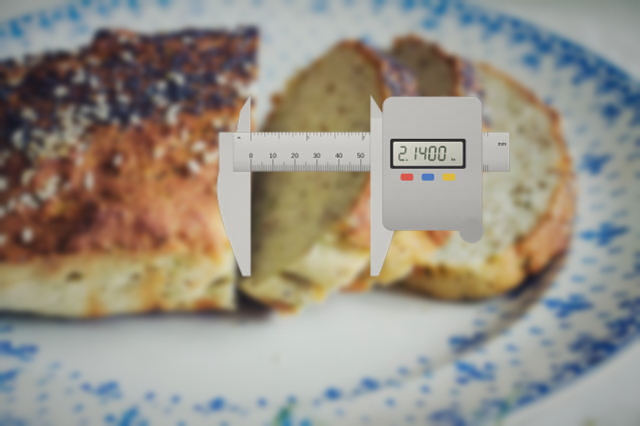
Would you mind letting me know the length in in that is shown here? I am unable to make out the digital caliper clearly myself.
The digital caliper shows 2.1400 in
